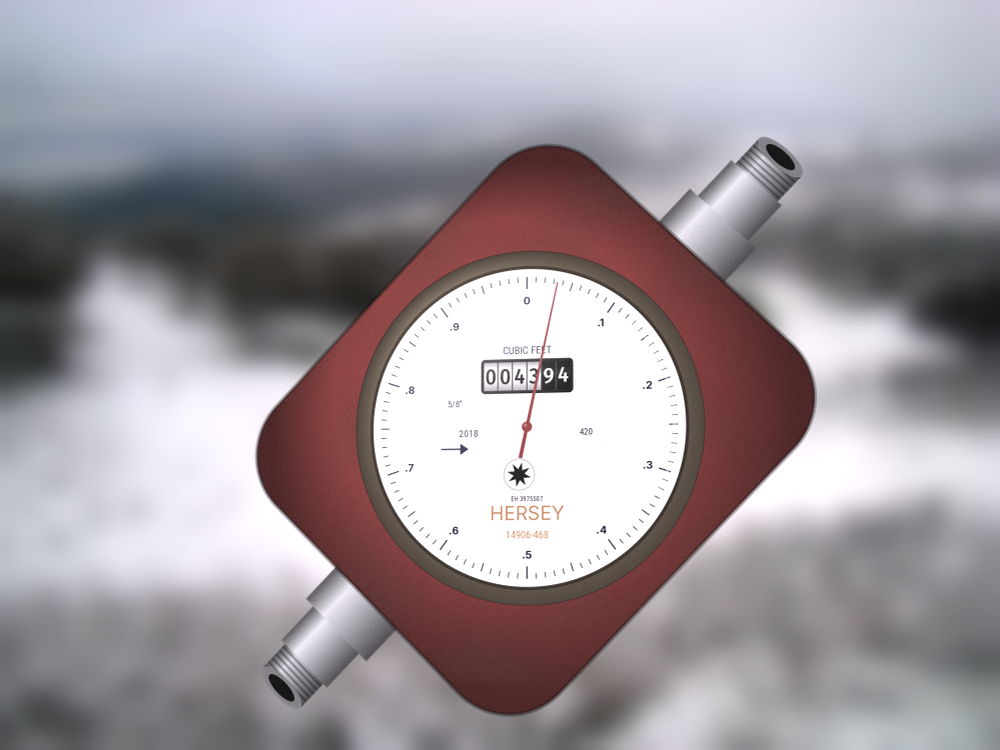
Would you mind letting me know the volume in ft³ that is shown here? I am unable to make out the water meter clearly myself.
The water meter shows 4394.03 ft³
